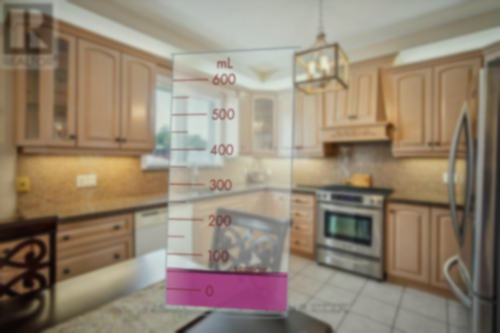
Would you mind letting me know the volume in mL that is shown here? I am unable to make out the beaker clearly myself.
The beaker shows 50 mL
